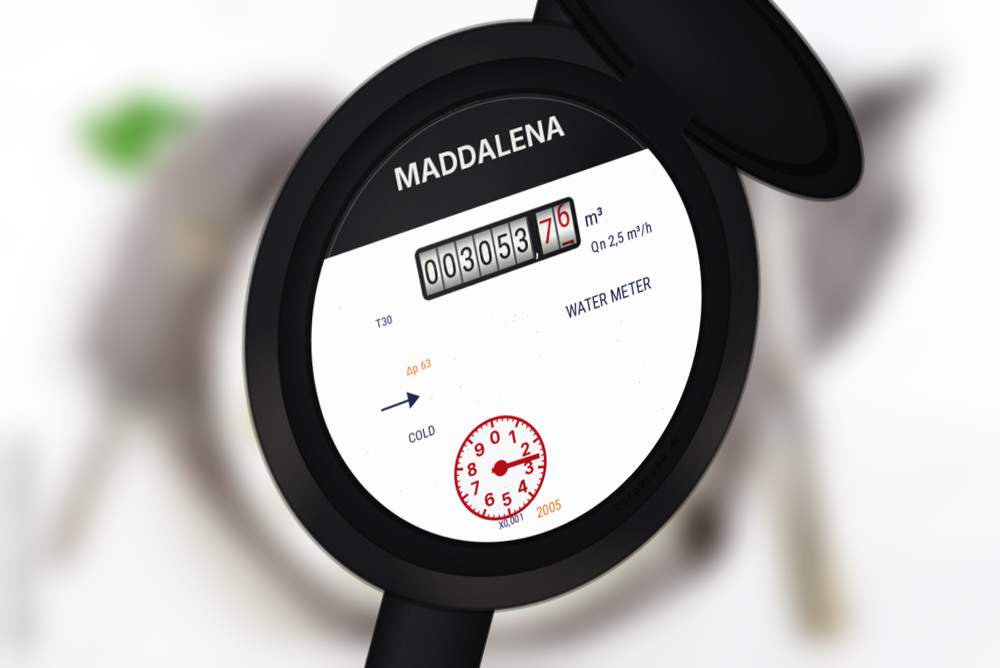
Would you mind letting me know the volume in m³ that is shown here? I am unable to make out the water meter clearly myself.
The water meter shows 3053.762 m³
